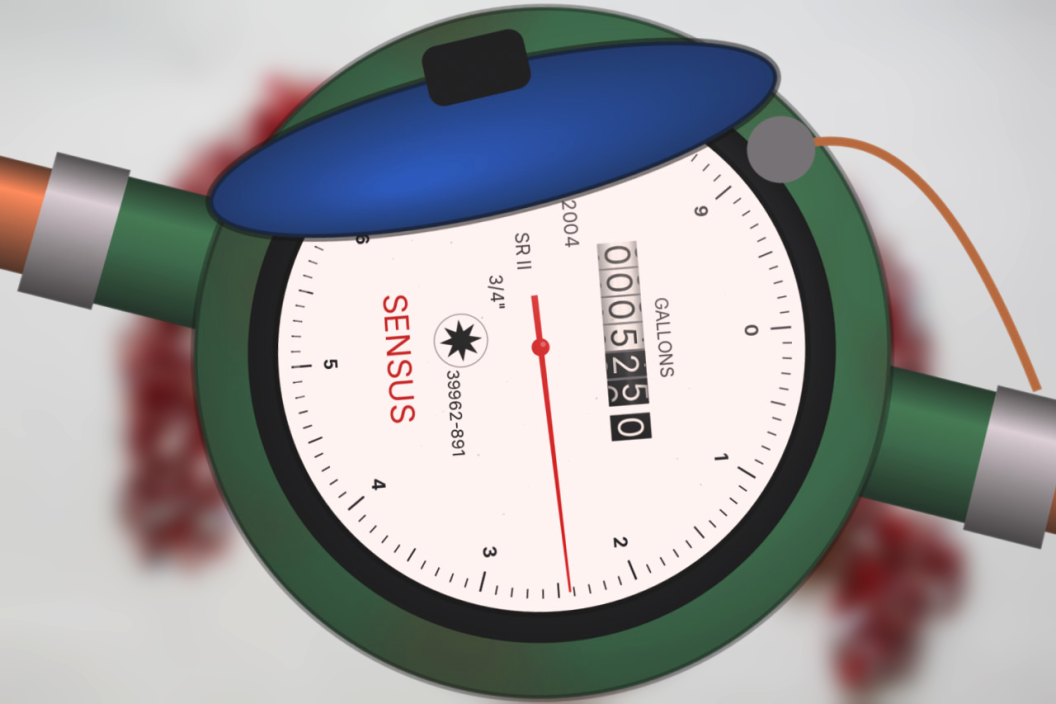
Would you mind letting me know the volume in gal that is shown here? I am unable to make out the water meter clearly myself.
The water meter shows 5252.4 gal
